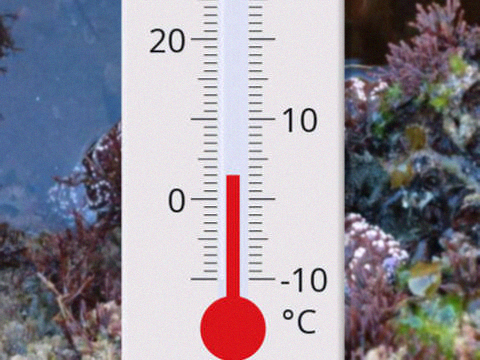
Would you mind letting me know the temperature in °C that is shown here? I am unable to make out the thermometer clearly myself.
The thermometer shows 3 °C
